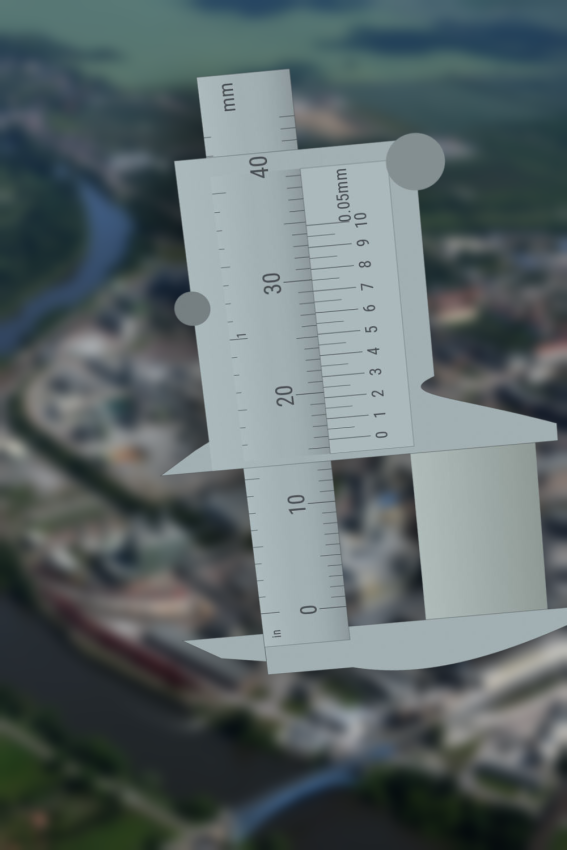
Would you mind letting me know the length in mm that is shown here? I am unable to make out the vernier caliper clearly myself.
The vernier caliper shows 15.7 mm
